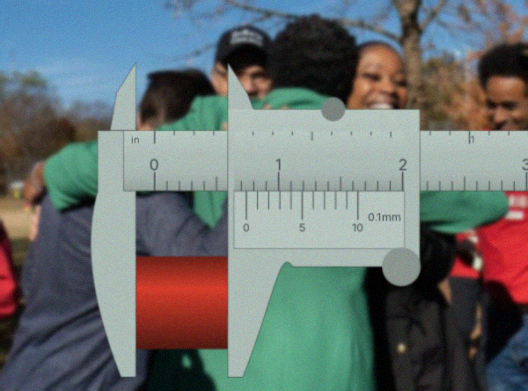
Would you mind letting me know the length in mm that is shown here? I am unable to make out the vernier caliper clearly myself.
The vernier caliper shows 7.4 mm
